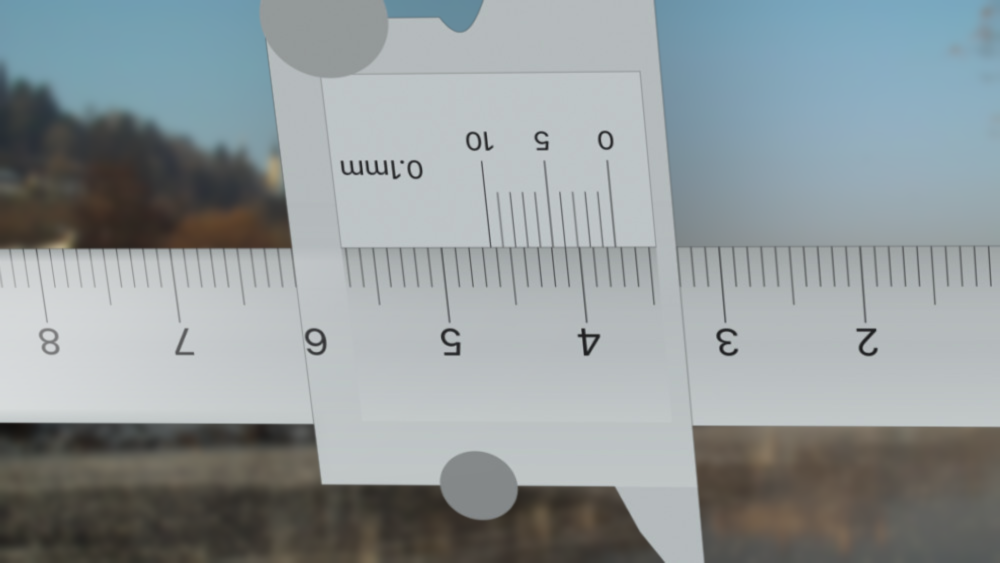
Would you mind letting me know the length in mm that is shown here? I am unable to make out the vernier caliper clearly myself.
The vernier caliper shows 37.4 mm
